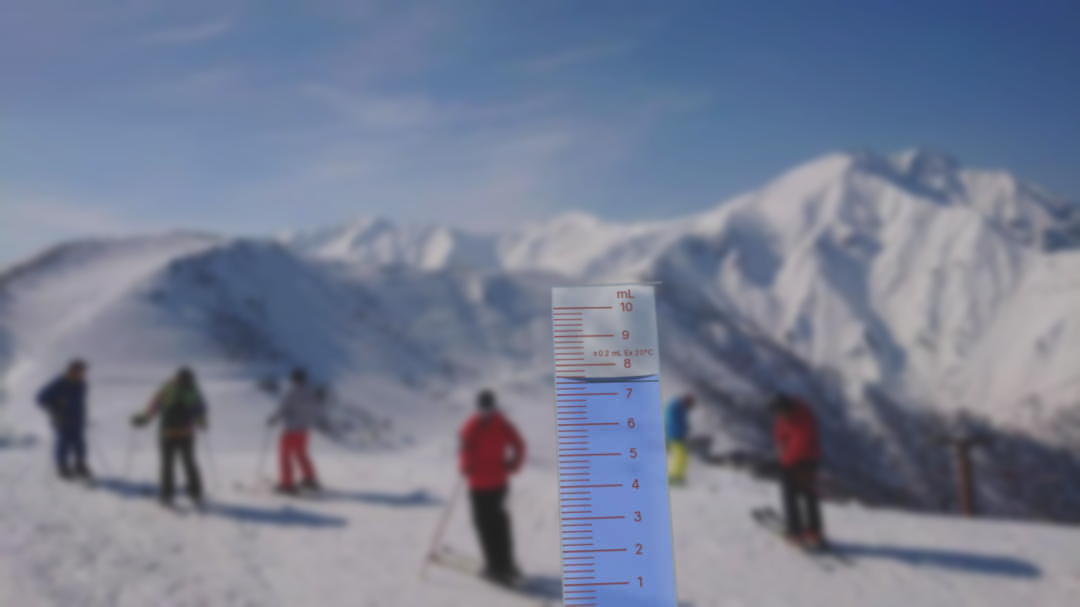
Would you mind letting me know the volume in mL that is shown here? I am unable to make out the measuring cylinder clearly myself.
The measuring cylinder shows 7.4 mL
